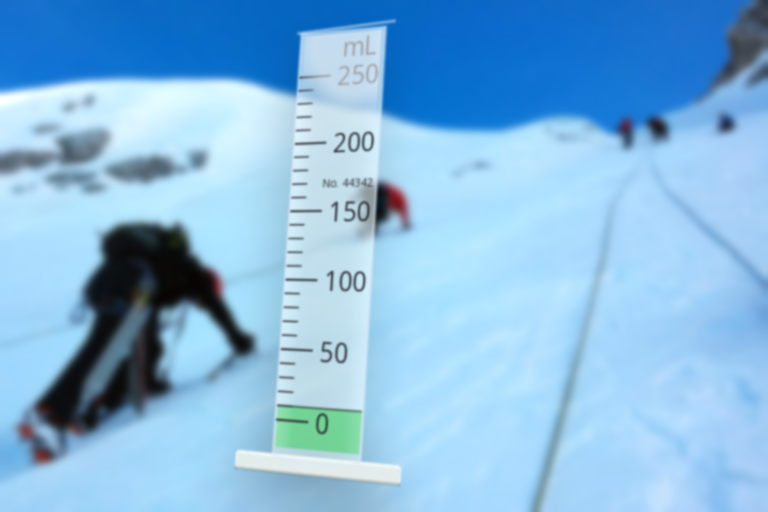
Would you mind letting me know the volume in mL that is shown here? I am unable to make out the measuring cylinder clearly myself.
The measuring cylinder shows 10 mL
